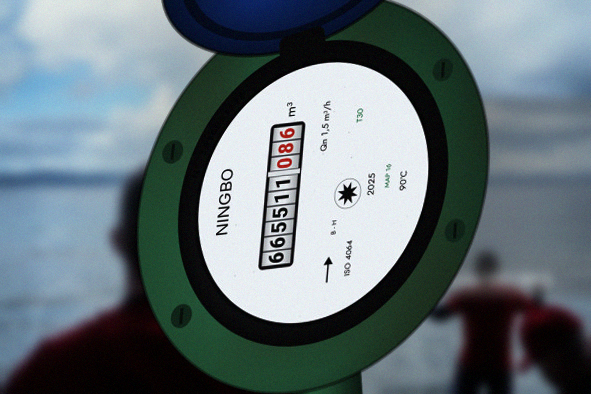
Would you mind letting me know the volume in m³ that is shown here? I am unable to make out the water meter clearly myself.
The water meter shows 665511.086 m³
